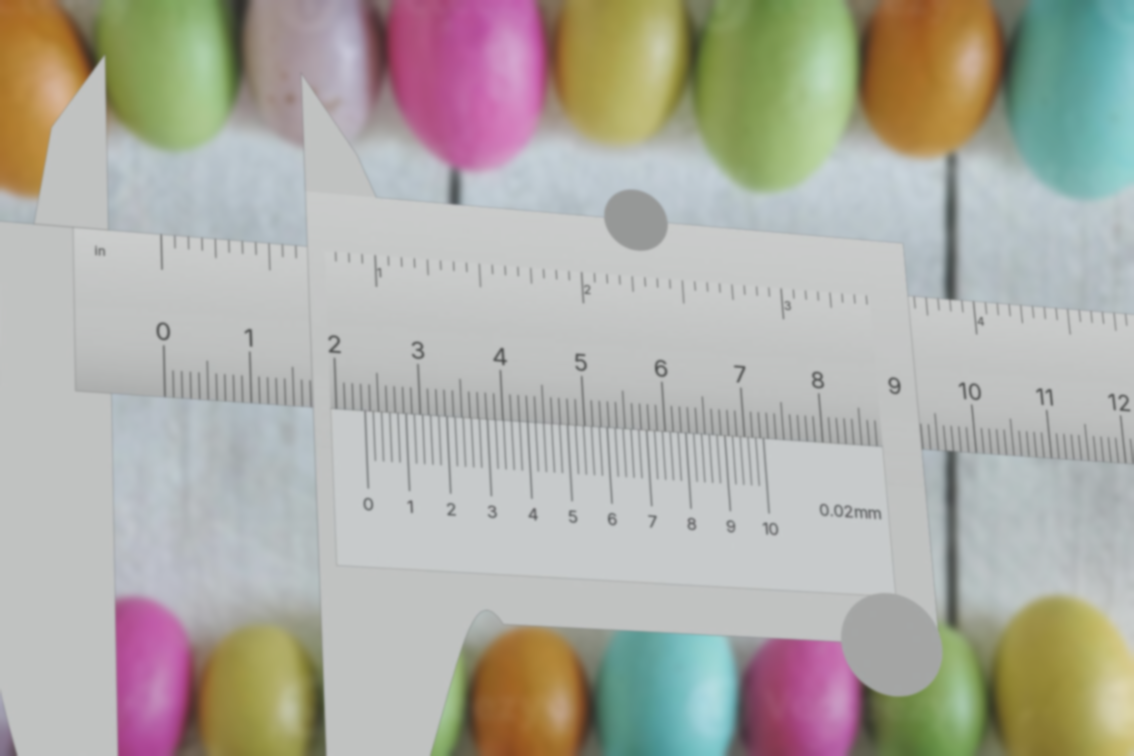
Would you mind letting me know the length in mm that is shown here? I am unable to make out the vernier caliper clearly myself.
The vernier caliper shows 23.4 mm
